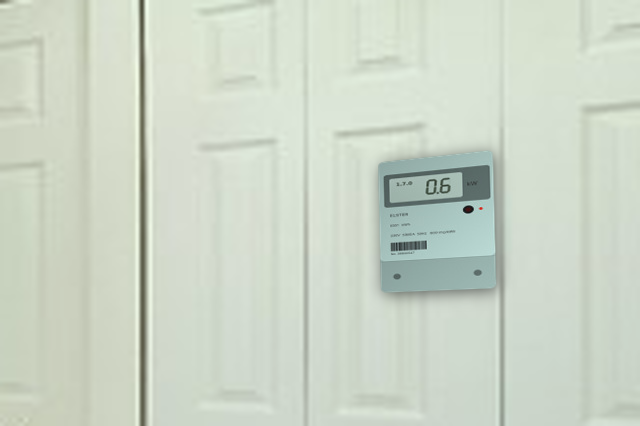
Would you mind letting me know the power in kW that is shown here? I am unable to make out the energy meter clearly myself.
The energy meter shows 0.6 kW
